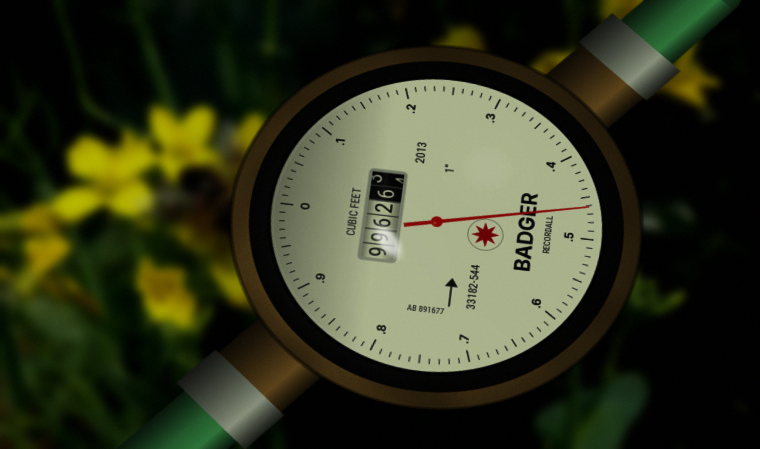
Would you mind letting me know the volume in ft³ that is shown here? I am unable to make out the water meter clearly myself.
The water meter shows 996263.46 ft³
